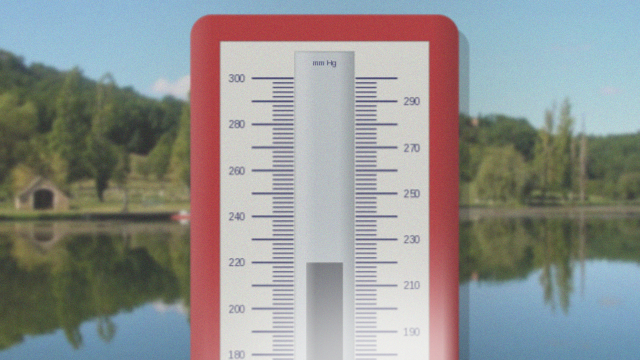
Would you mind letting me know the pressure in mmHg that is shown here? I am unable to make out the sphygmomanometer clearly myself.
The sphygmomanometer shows 220 mmHg
